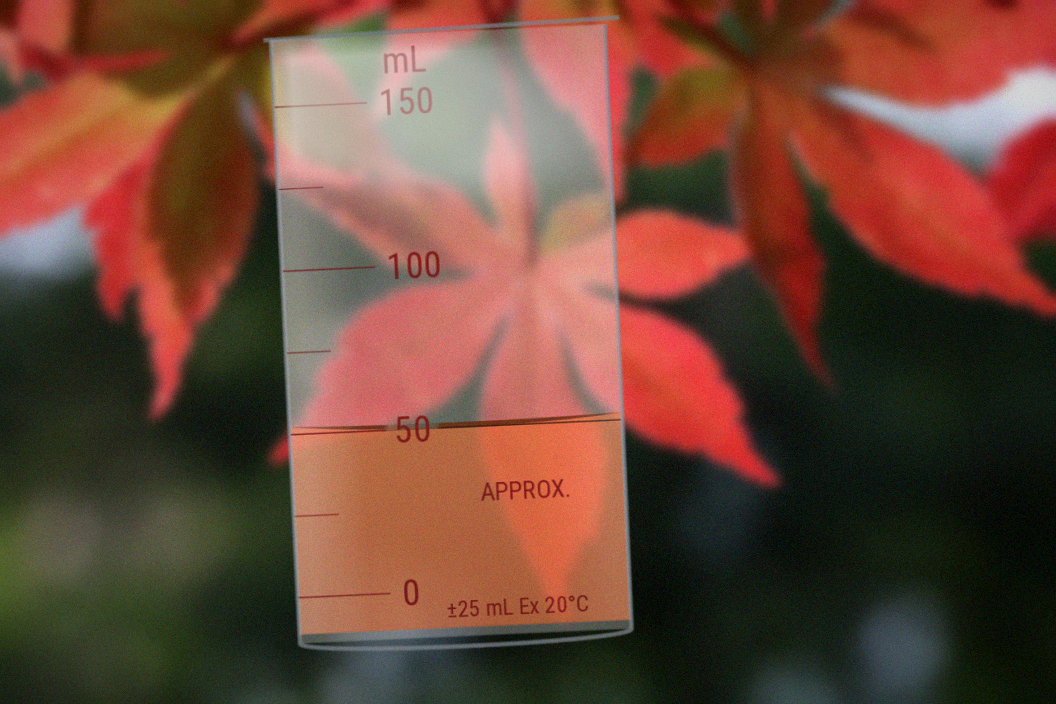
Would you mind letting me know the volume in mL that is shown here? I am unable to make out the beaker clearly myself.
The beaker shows 50 mL
